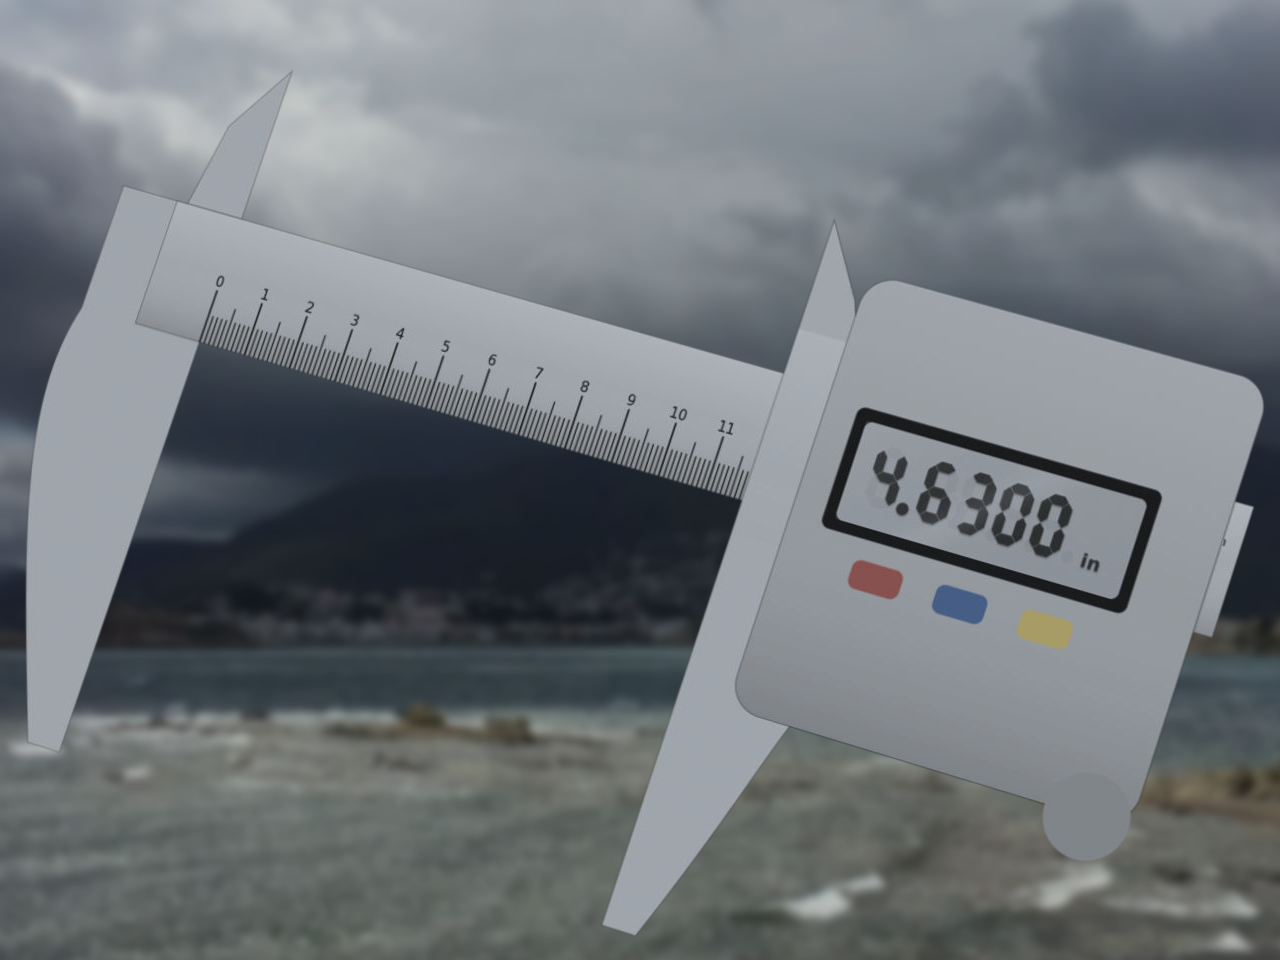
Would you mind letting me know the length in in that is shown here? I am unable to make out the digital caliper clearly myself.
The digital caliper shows 4.6300 in
